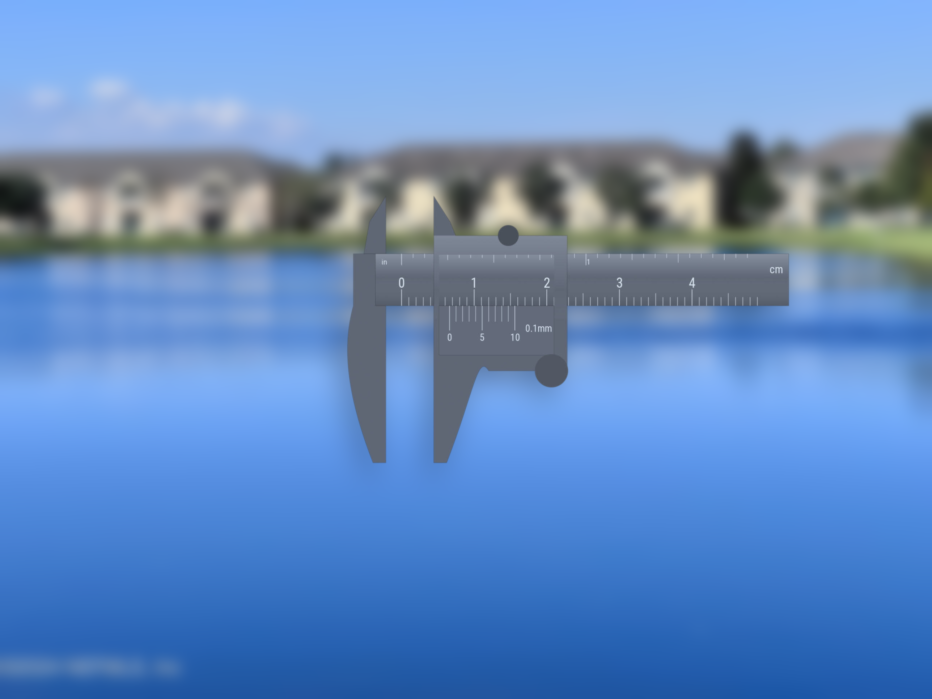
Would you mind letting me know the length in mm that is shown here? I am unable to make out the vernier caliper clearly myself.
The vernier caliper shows 6.6 mm
